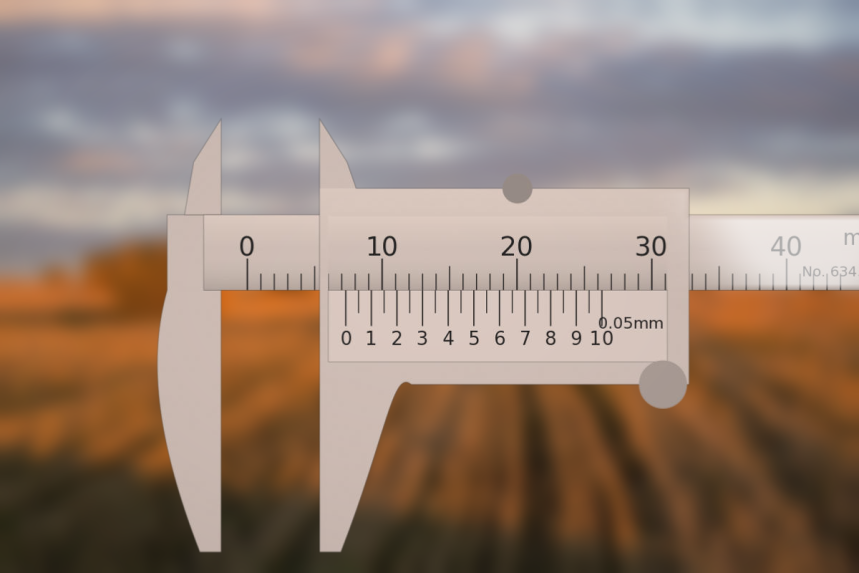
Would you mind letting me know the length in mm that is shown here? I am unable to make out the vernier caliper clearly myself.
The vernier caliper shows 7.3 mm
